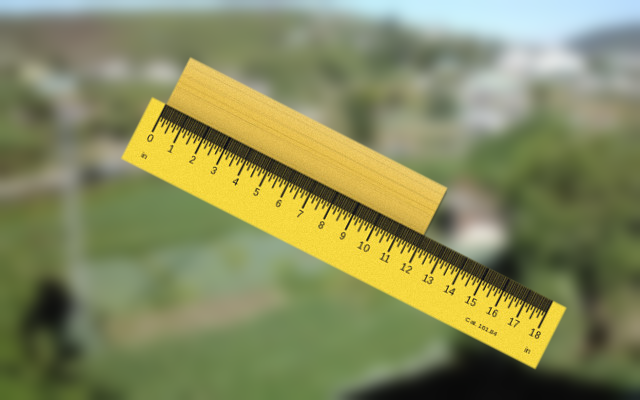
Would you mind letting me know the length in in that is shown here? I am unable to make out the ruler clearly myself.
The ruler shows 12 in
